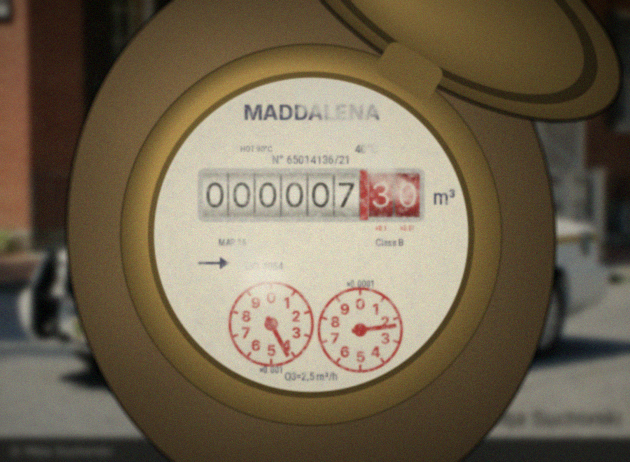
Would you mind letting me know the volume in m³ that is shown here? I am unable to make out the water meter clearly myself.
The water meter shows 7.3042 m³
